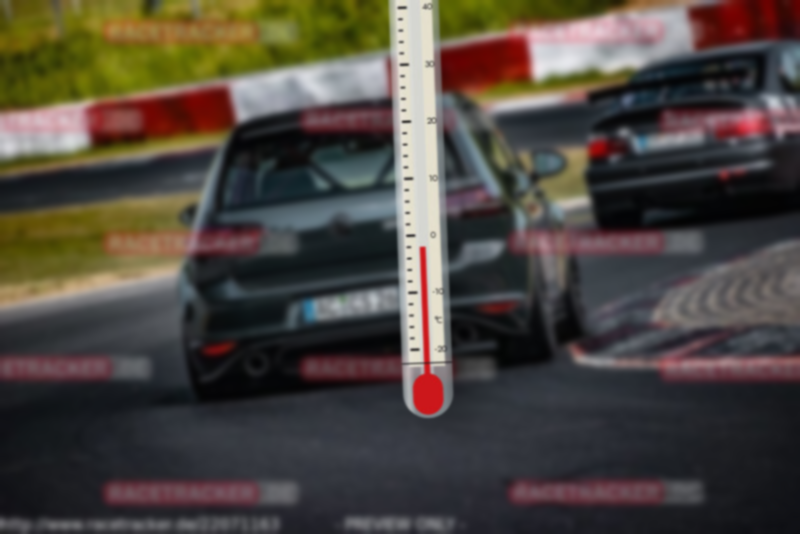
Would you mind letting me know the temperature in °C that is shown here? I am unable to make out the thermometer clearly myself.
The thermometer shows -2 °C
